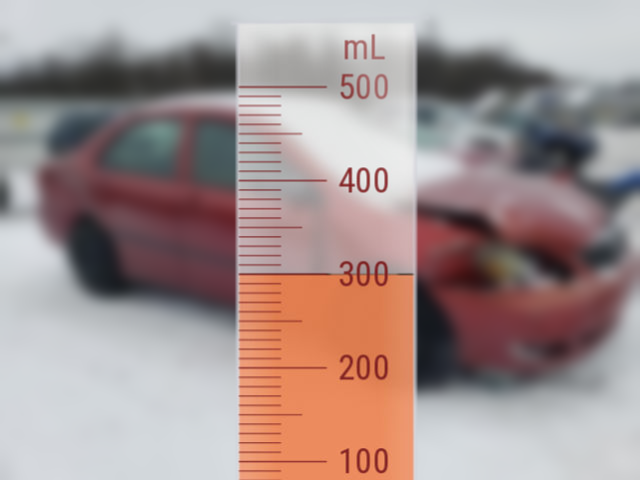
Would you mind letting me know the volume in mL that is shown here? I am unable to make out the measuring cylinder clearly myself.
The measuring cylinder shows 300 mL
